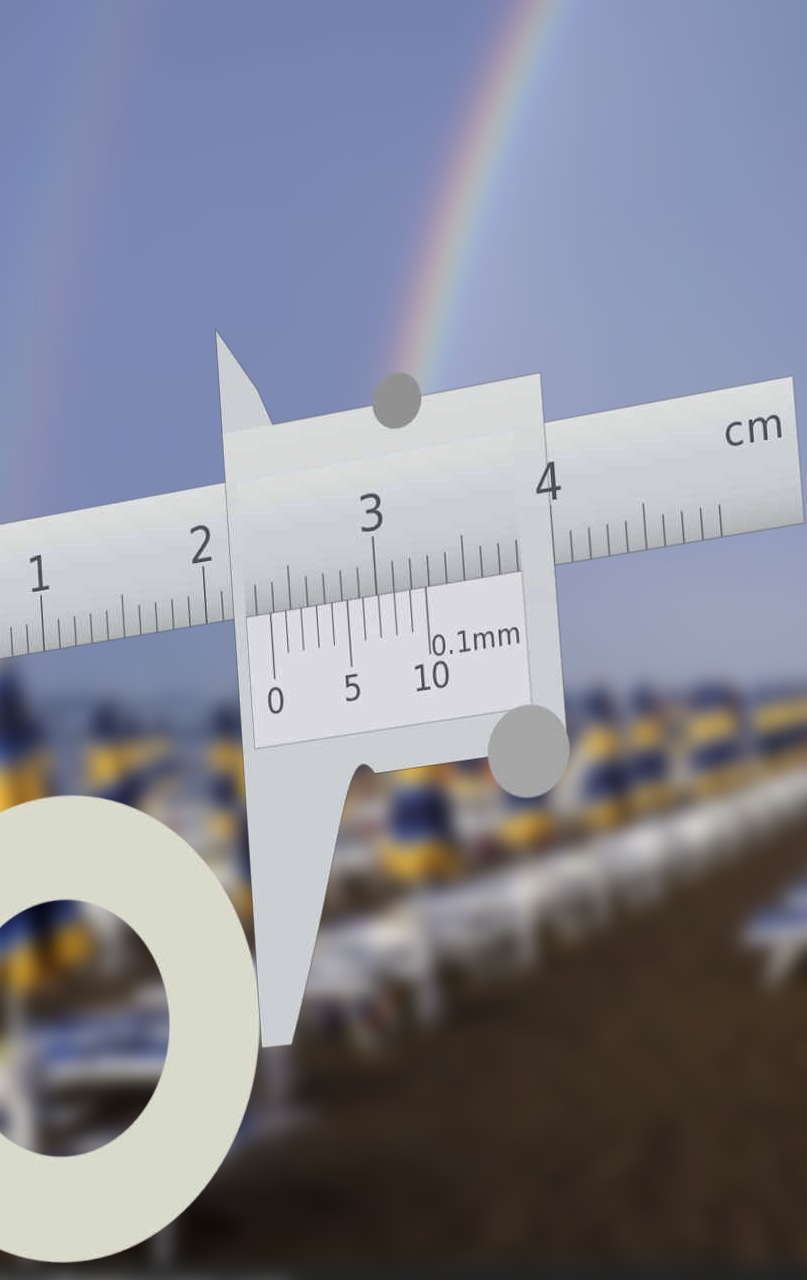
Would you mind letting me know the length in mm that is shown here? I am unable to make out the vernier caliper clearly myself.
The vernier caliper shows 23.8 mm
